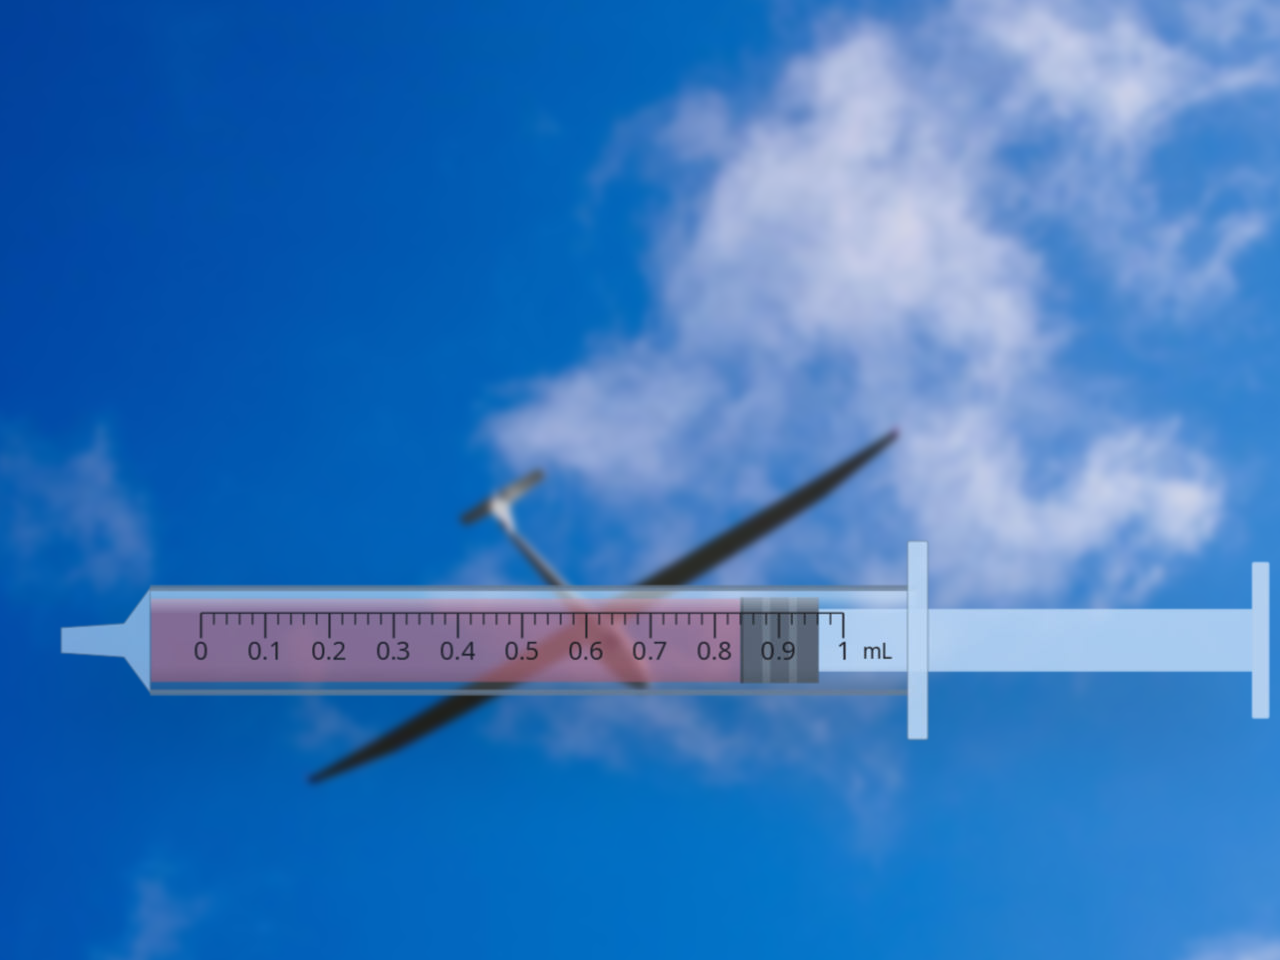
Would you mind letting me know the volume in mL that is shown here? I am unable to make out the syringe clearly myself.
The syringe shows 0.84 mL
